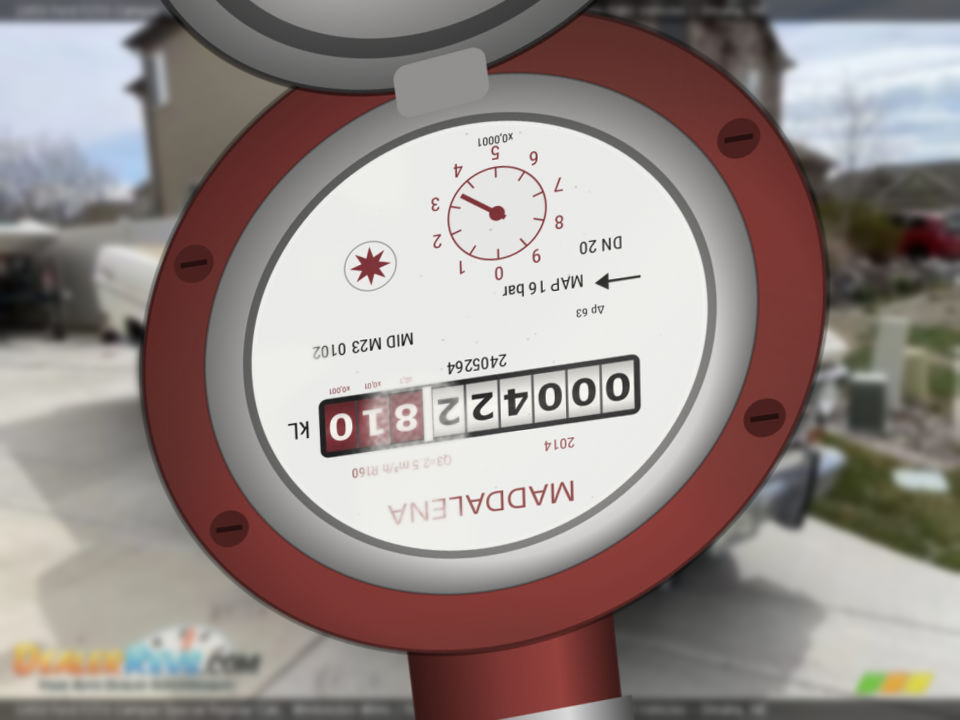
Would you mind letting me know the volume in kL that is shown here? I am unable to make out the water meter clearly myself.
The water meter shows 422.8103 kL
